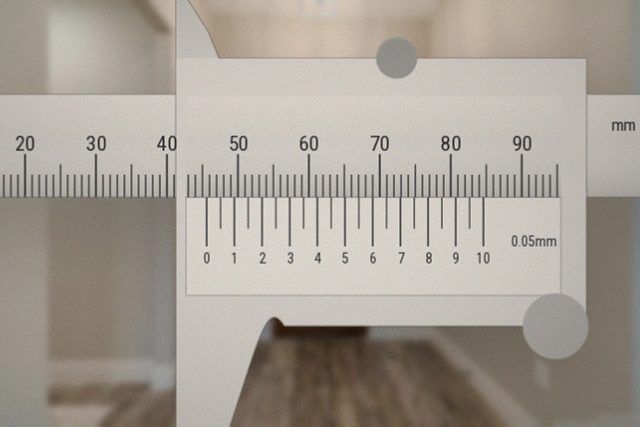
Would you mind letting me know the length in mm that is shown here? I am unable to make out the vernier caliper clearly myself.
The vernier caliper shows 45.6 mm
